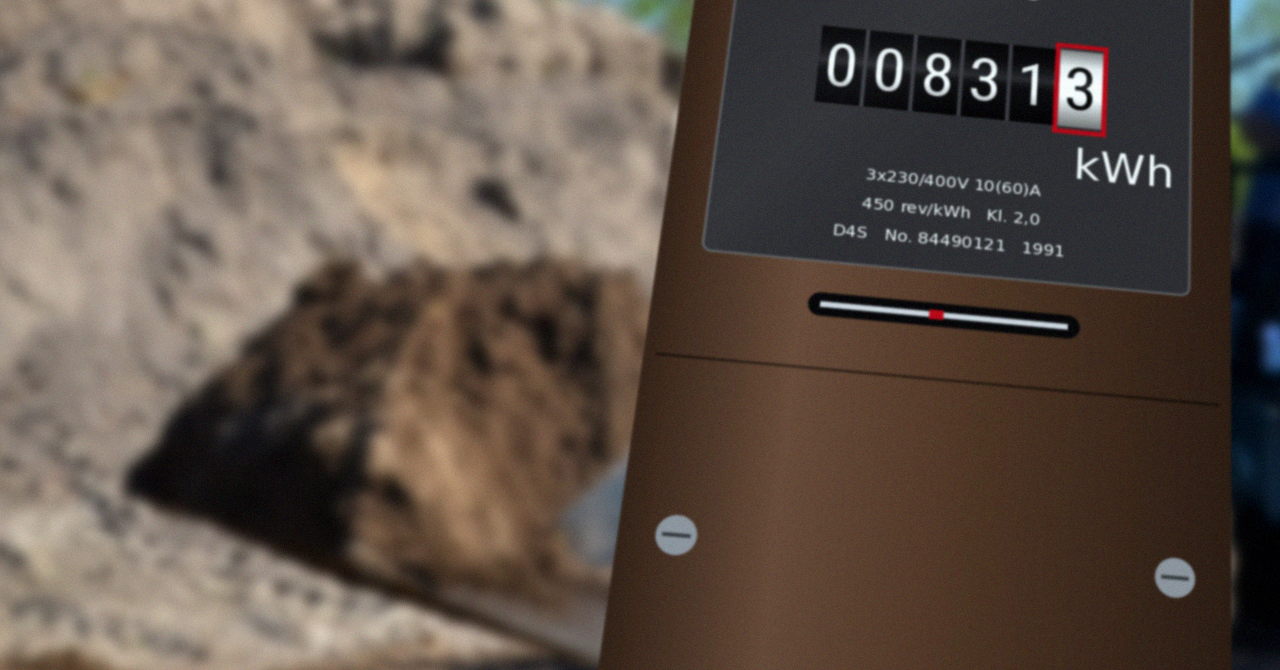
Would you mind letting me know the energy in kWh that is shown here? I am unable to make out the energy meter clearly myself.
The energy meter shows 831.3 kWh
